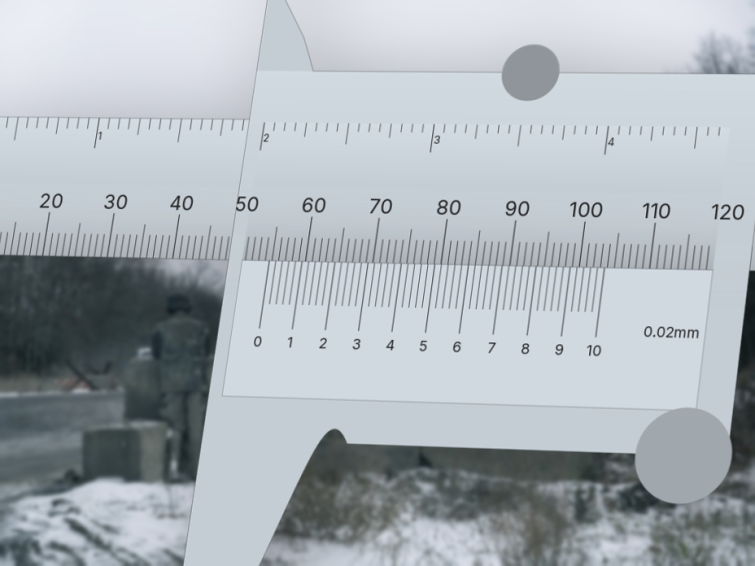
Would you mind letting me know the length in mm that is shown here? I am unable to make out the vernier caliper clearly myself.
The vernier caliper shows 54.6 mm
